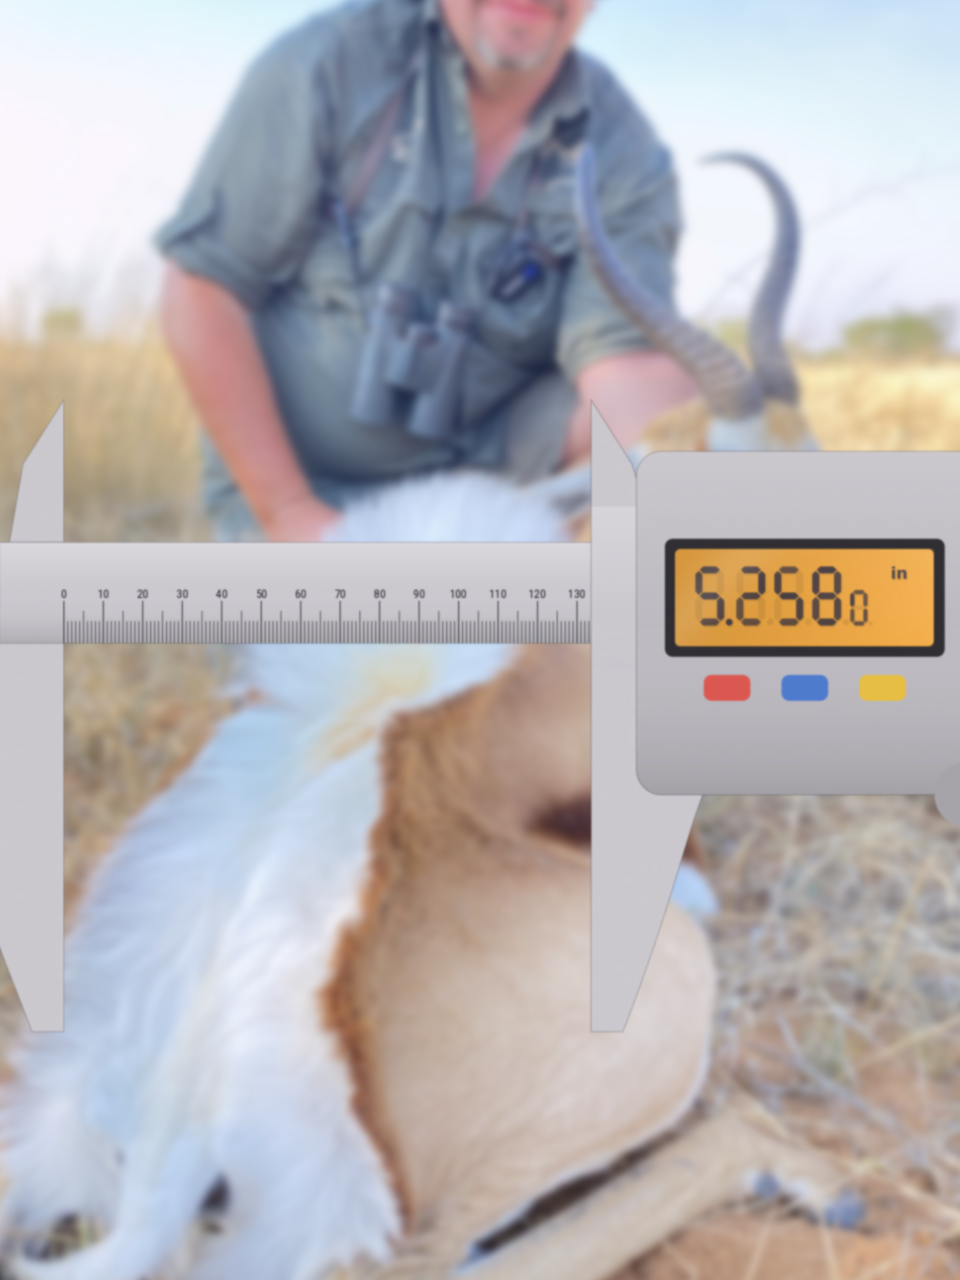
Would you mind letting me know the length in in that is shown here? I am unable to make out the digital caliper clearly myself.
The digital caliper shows 5.2580 in
